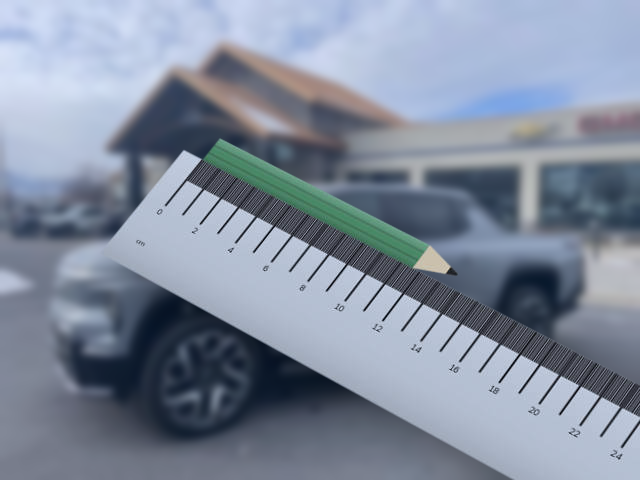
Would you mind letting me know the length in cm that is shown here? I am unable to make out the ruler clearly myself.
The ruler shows 13.5 cm
